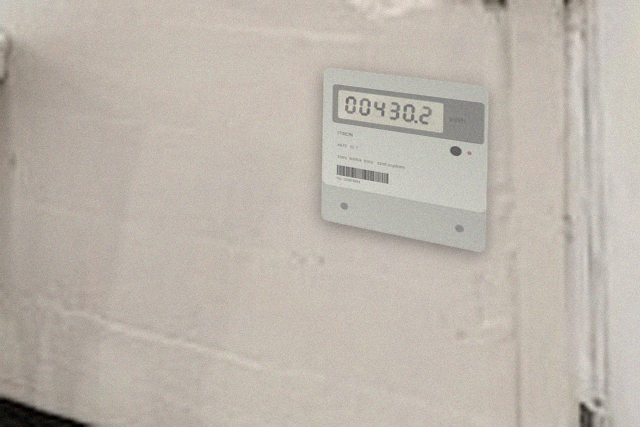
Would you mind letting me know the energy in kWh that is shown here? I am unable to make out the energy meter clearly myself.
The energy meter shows 430.2 kWh
